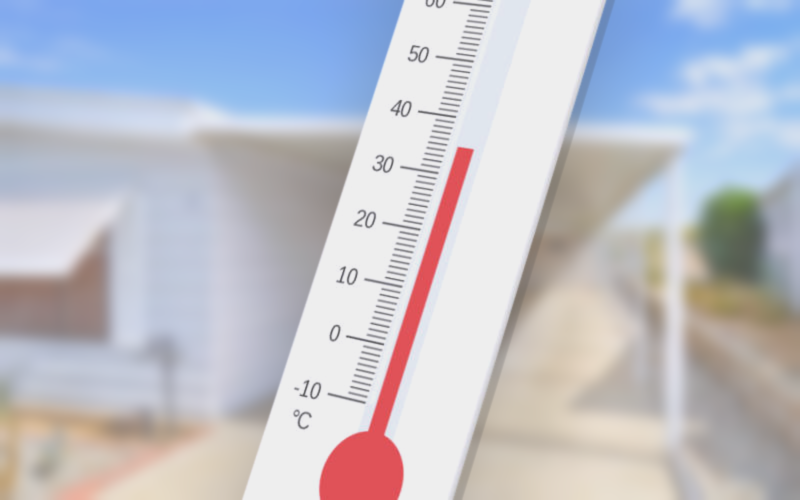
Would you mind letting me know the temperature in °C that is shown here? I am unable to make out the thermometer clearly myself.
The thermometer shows 35 °C
